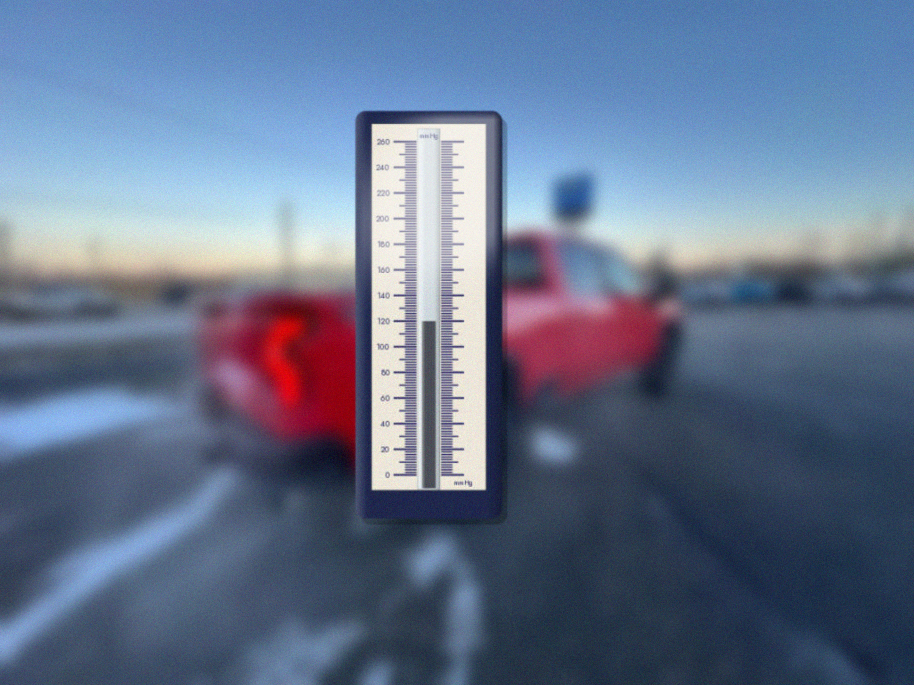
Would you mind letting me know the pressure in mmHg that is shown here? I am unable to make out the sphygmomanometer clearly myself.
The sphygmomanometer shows 120 mmHg
